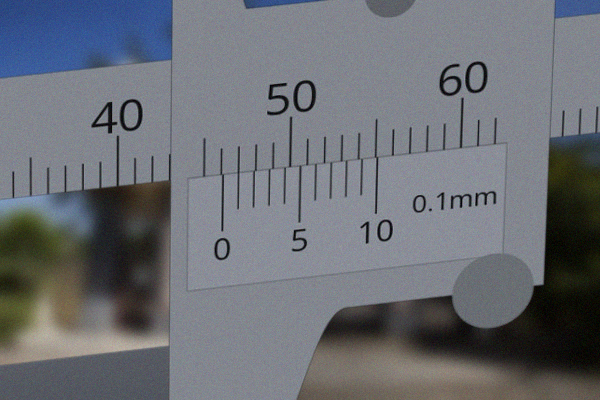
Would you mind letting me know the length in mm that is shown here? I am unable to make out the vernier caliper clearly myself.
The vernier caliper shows 46.1 mm
